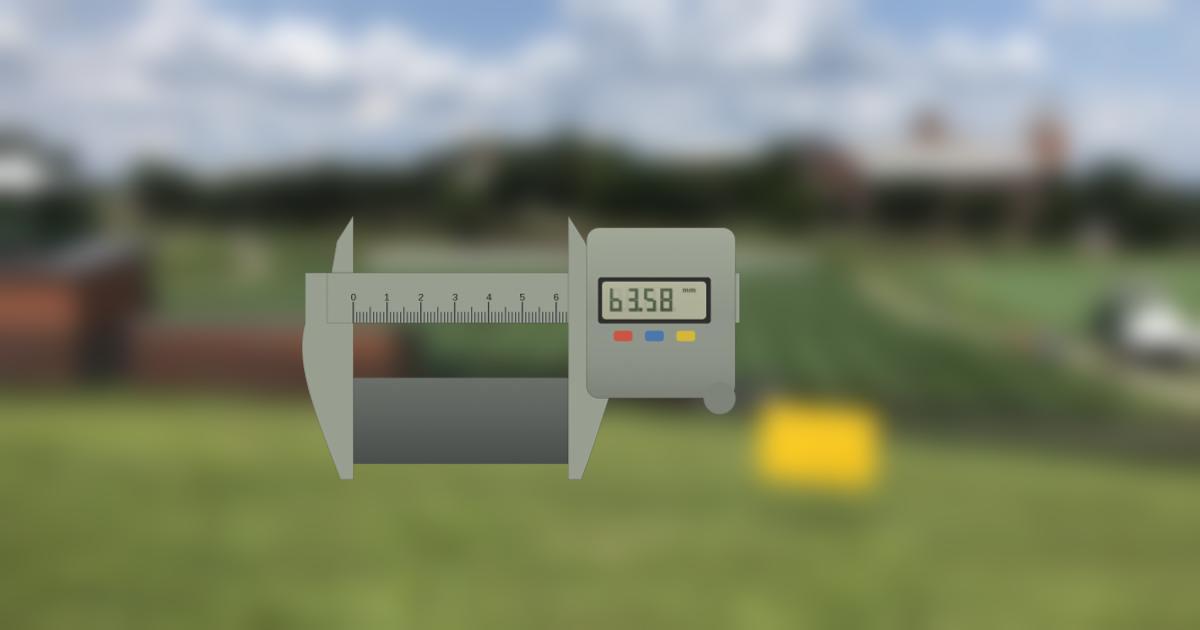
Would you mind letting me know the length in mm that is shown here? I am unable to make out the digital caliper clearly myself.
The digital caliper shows 63.58 mm
